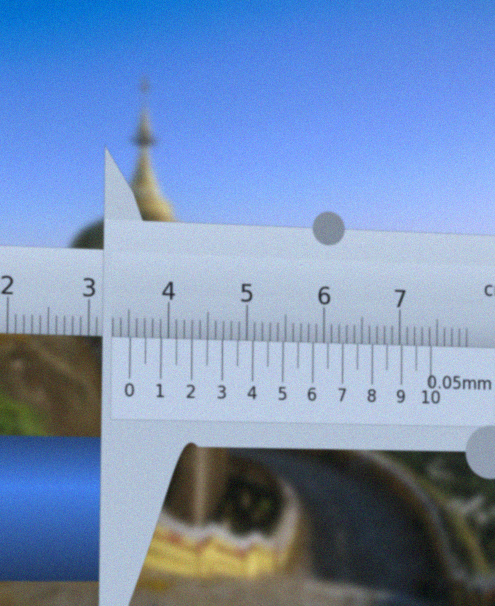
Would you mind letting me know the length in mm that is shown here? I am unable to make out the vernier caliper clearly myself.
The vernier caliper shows 35.2 mm
